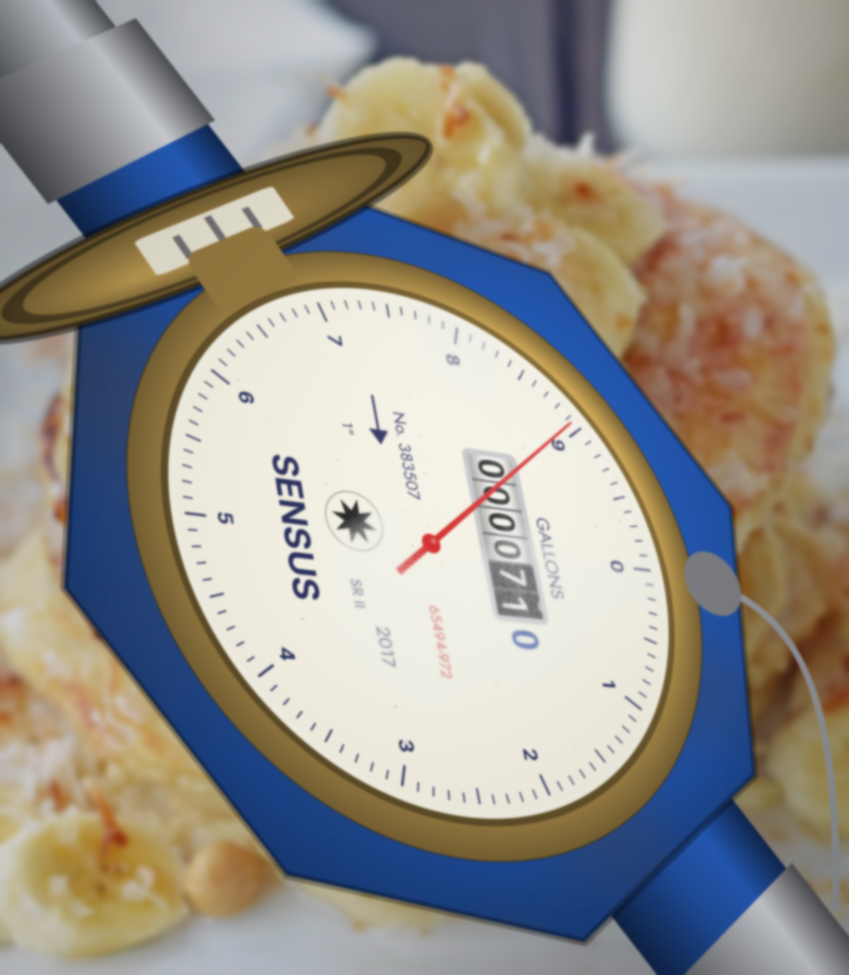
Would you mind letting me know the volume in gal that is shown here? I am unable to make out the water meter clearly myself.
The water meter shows 708.9 gal
